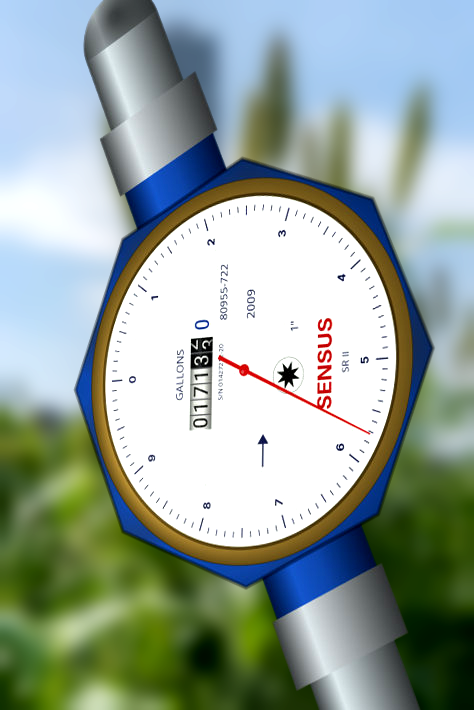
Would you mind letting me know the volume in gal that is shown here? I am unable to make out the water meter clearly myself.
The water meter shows 171325.7 gal
